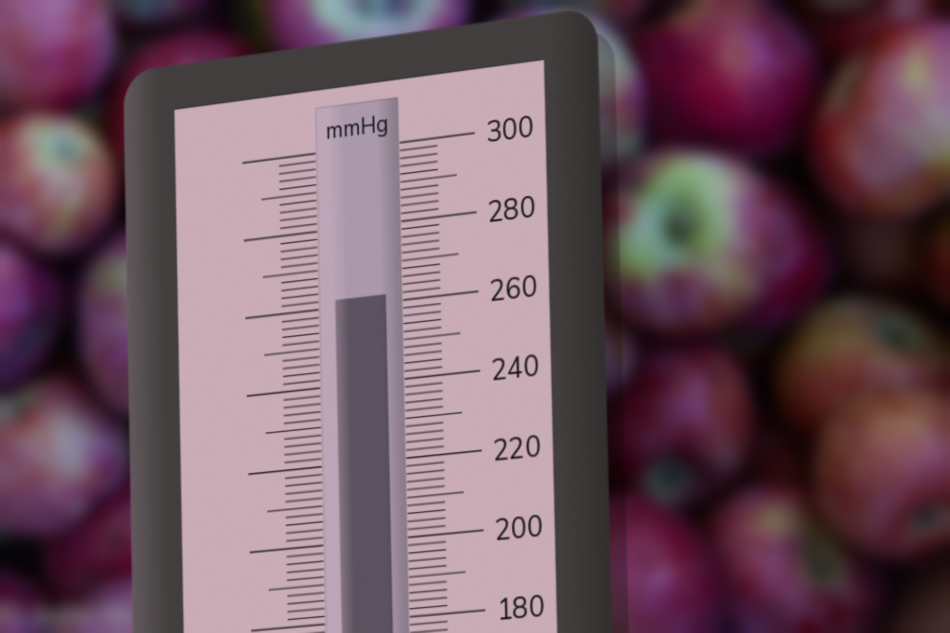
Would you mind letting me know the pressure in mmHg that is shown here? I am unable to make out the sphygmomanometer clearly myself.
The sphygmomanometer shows 262 mmHg
